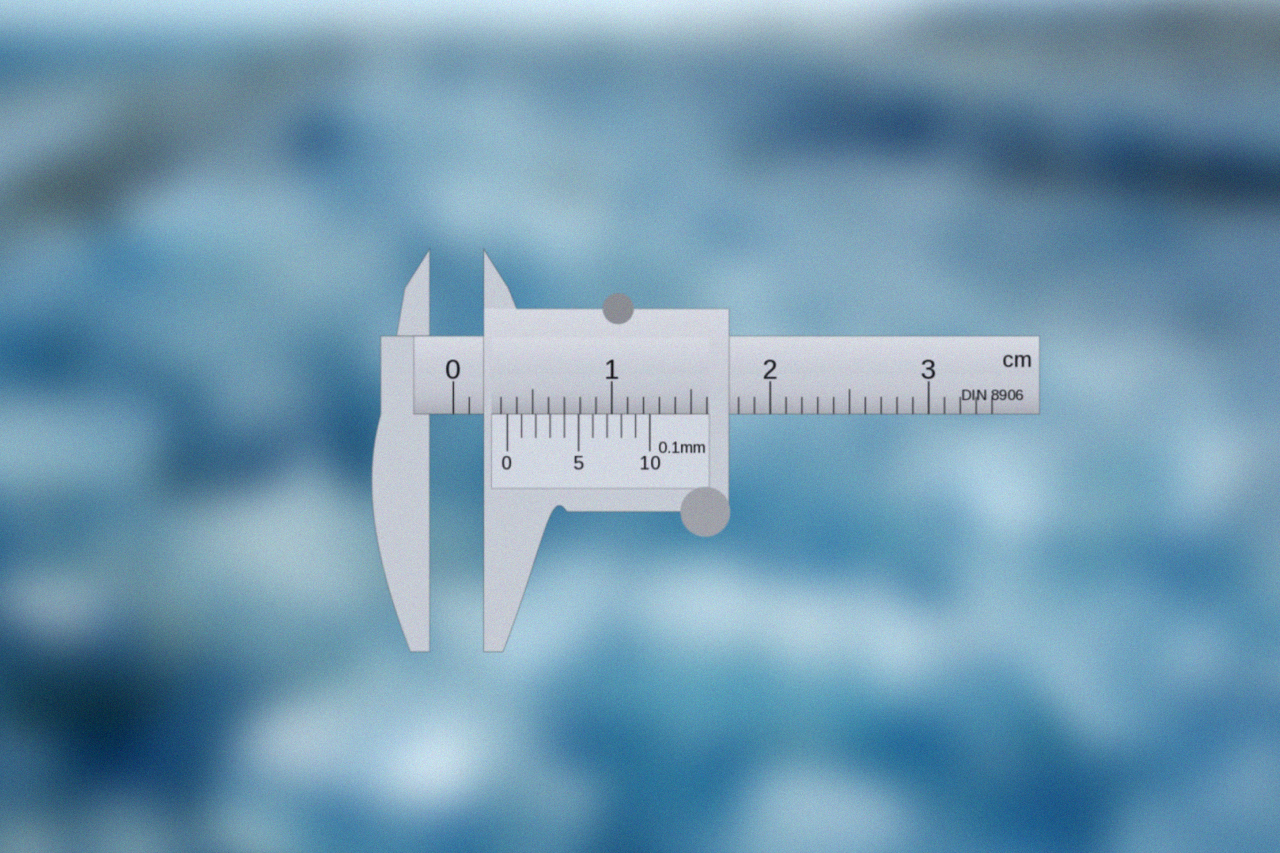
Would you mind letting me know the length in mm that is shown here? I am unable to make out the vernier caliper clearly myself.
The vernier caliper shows 3.4 mm
